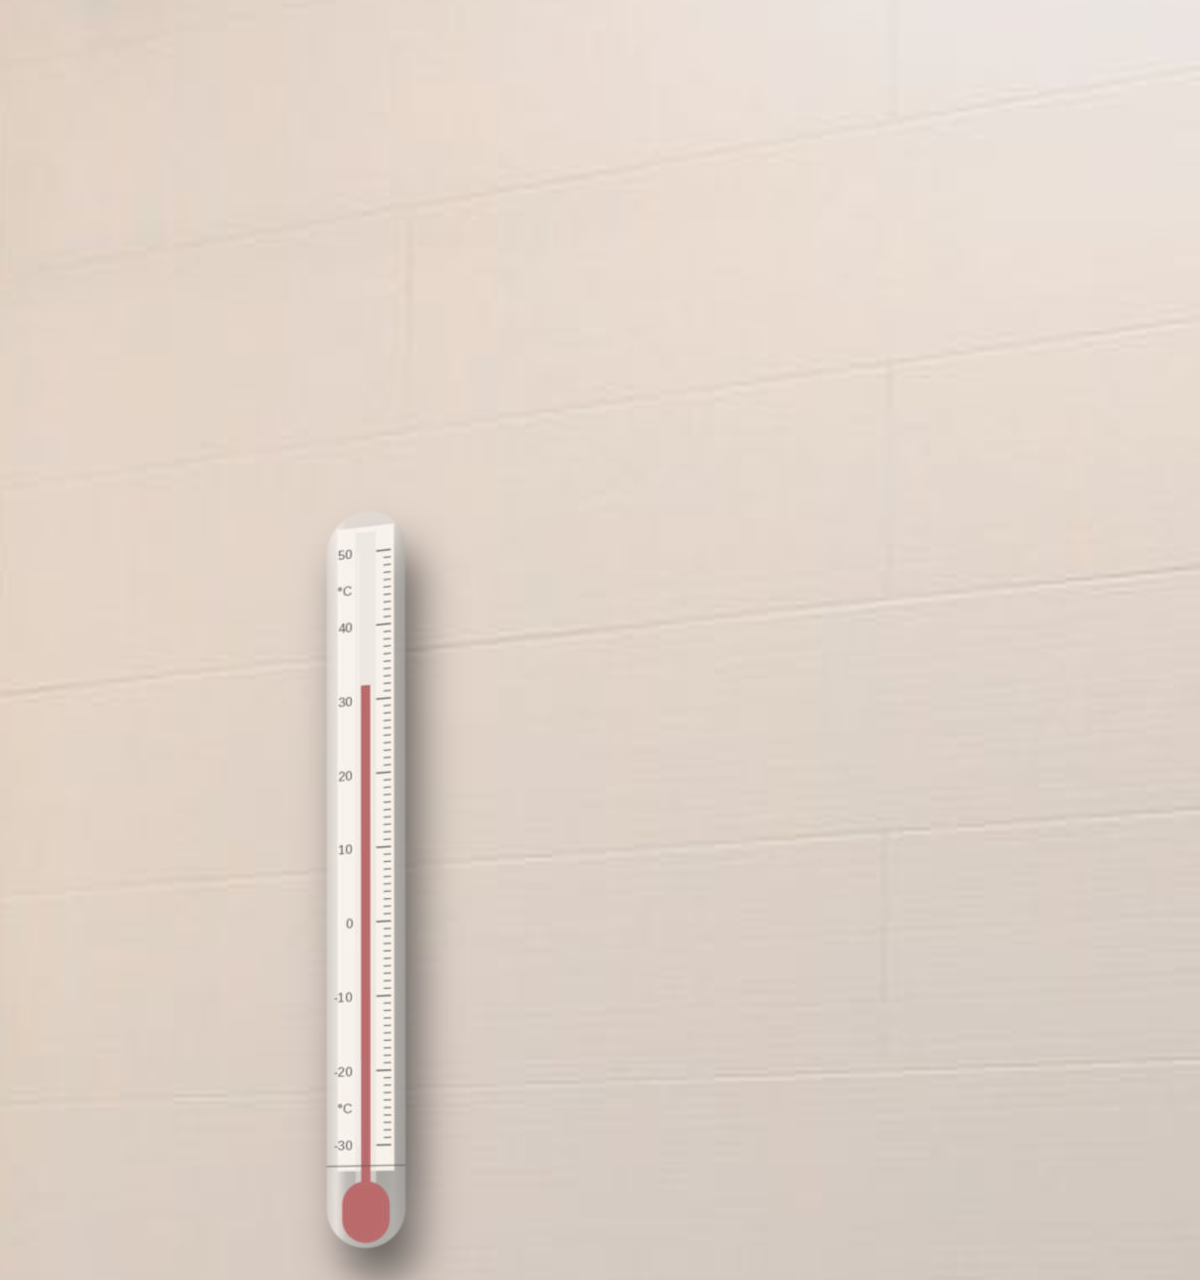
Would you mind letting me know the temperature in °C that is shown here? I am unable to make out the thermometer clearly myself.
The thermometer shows 32 °C
